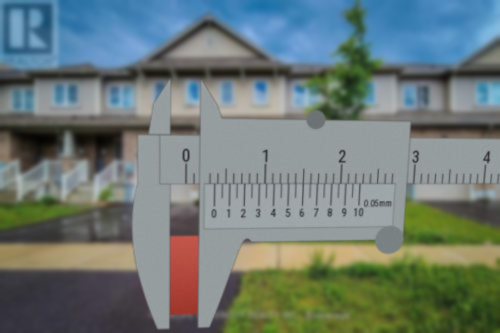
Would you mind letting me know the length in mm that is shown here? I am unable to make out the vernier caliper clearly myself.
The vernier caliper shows 3.6 mm
